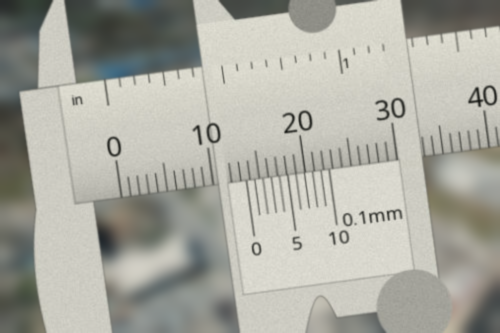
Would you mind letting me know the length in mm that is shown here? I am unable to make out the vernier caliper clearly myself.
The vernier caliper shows 13.6 mm
